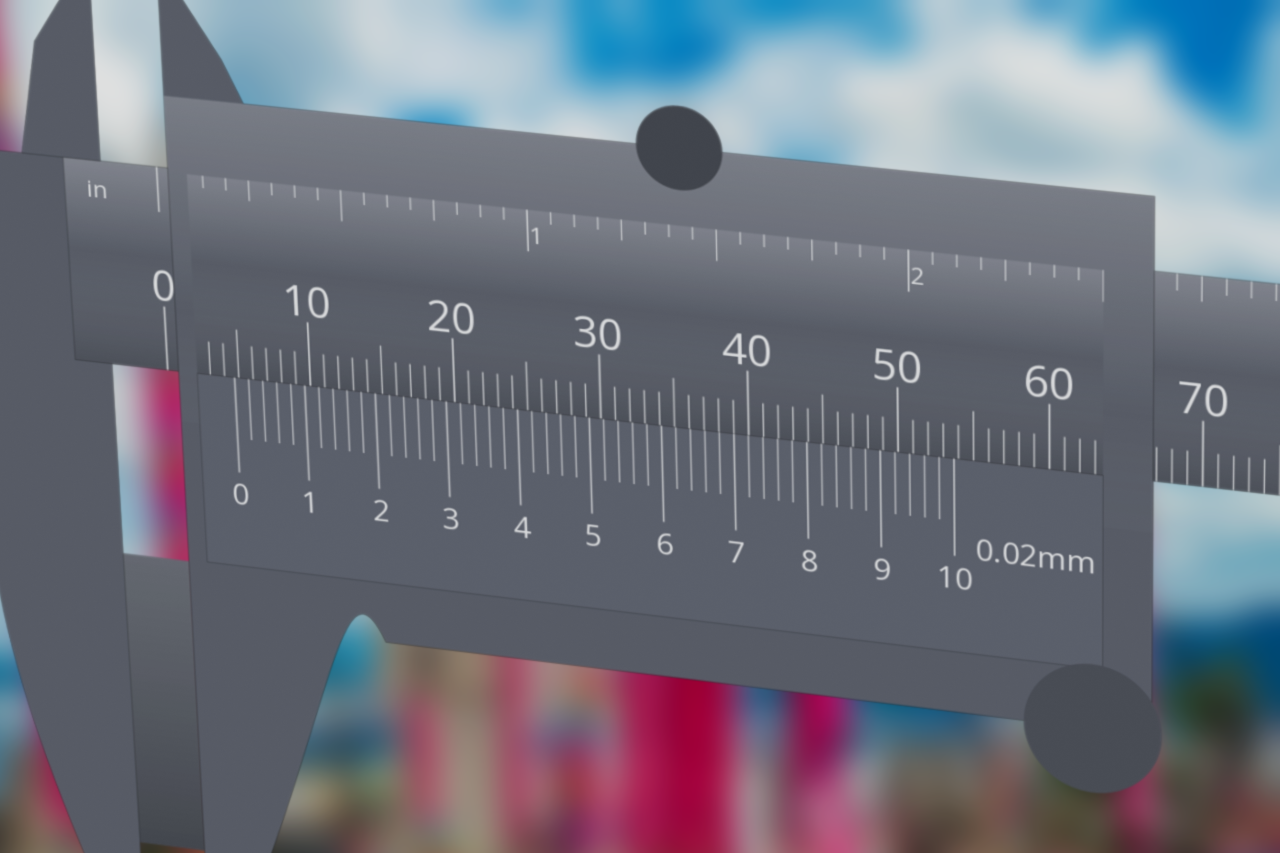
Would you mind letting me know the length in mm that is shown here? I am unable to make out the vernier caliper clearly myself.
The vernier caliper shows 4.7 mm
